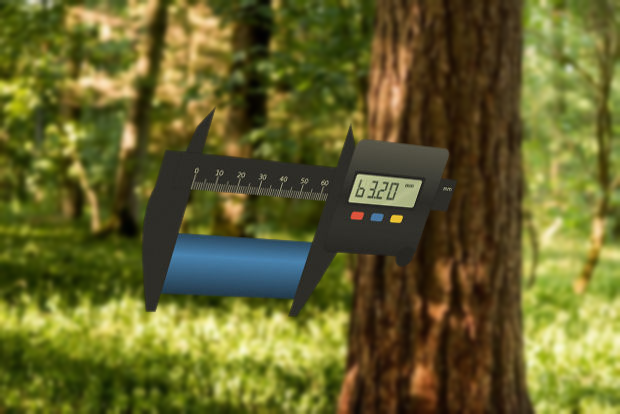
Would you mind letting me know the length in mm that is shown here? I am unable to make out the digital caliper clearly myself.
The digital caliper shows 63.20 mm
